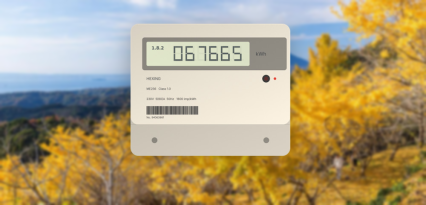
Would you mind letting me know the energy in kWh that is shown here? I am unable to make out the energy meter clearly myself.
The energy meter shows 67665 kWh
